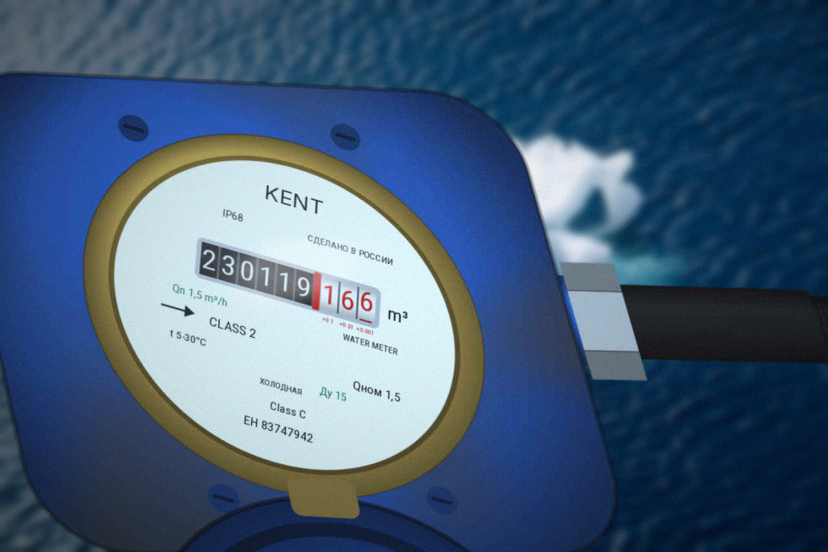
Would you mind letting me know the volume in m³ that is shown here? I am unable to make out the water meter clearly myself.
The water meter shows 230119.166 m³
